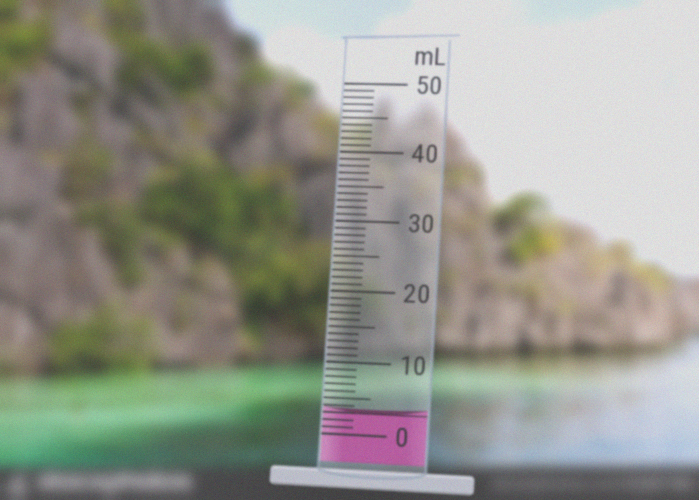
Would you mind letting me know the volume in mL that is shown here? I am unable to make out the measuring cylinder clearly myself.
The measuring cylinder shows 3 mL
